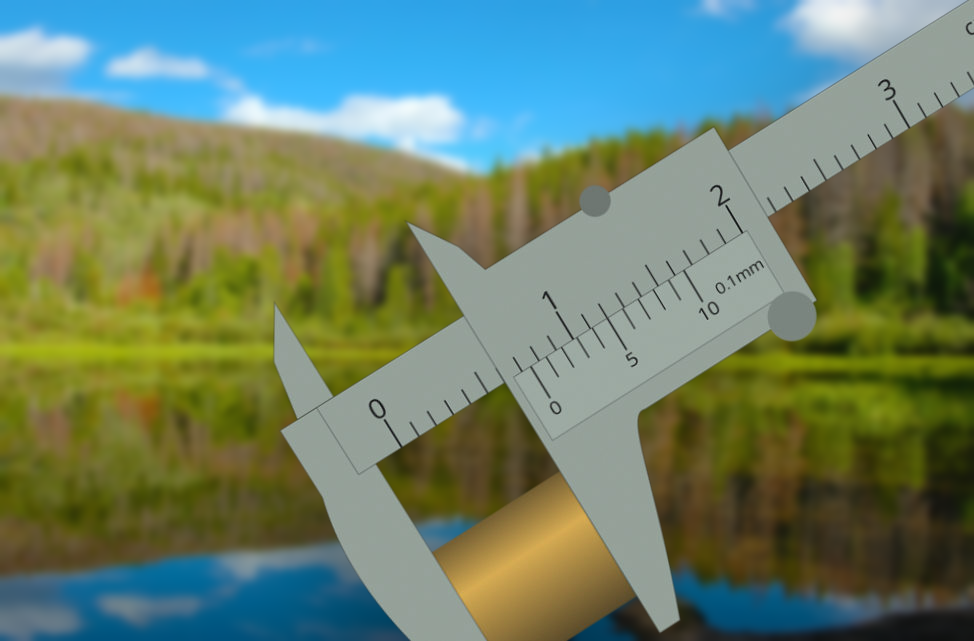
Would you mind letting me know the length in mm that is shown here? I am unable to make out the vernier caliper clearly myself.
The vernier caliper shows 7.5 mm
